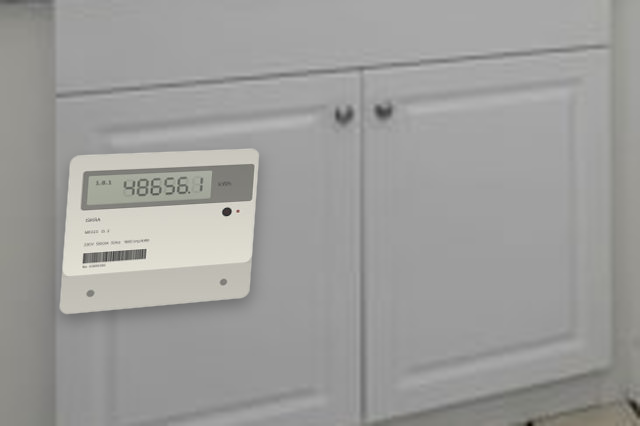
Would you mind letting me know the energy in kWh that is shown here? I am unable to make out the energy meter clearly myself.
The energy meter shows 48656.1 kWh
